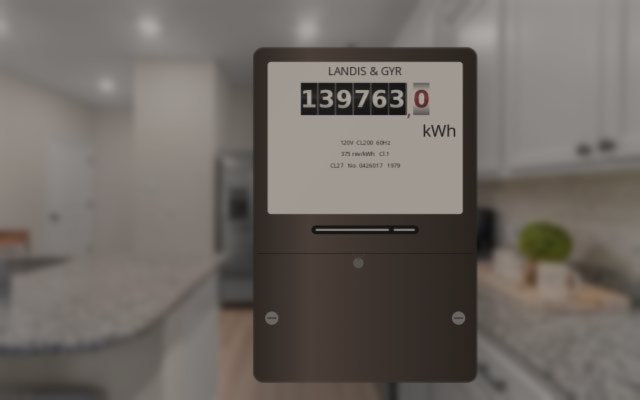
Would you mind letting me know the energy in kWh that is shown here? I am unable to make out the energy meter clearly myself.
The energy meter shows 139763.0 kWh
